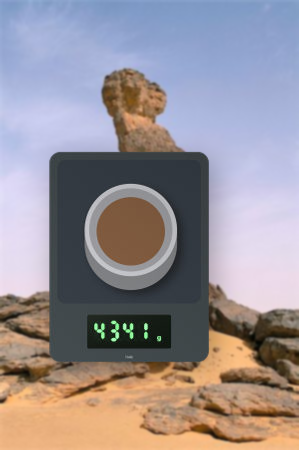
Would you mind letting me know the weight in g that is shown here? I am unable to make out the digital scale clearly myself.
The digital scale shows 4341 g
